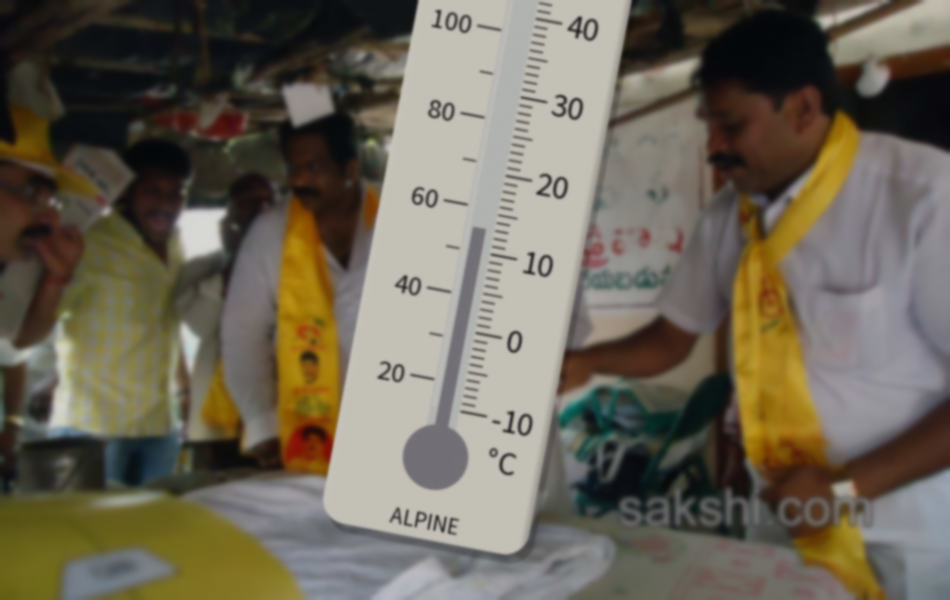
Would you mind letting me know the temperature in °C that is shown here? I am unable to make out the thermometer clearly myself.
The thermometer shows 13 °C
